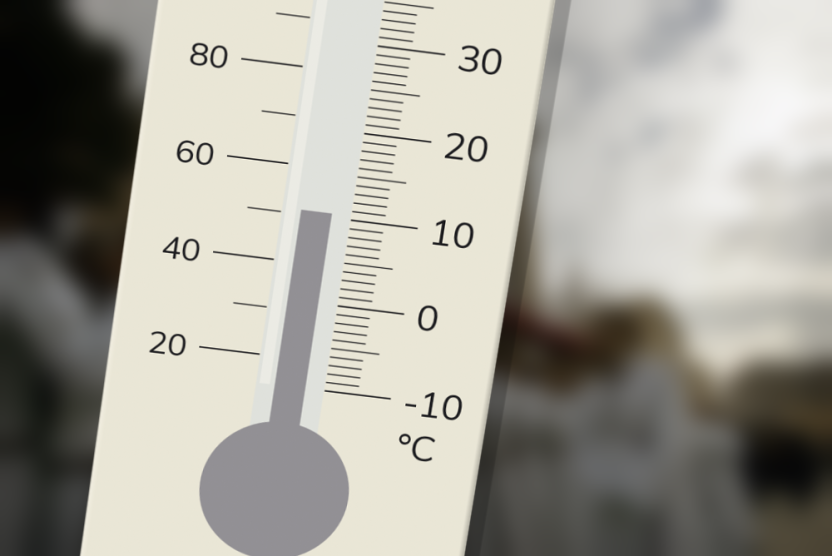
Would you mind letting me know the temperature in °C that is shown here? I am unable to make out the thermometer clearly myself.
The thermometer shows 10.5 °C
